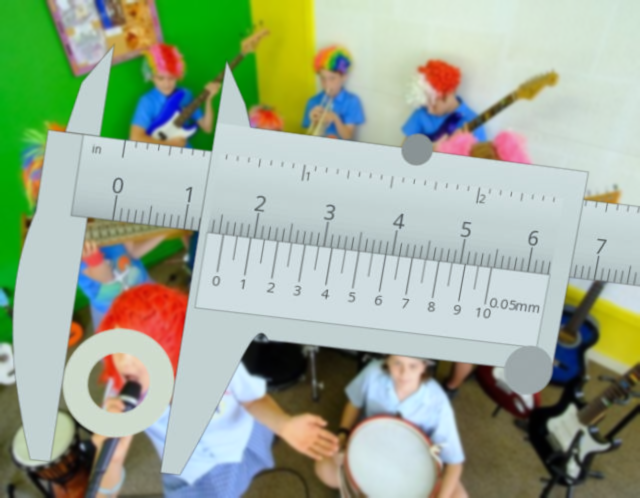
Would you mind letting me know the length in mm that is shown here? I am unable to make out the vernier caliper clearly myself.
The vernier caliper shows 15.6 mm
